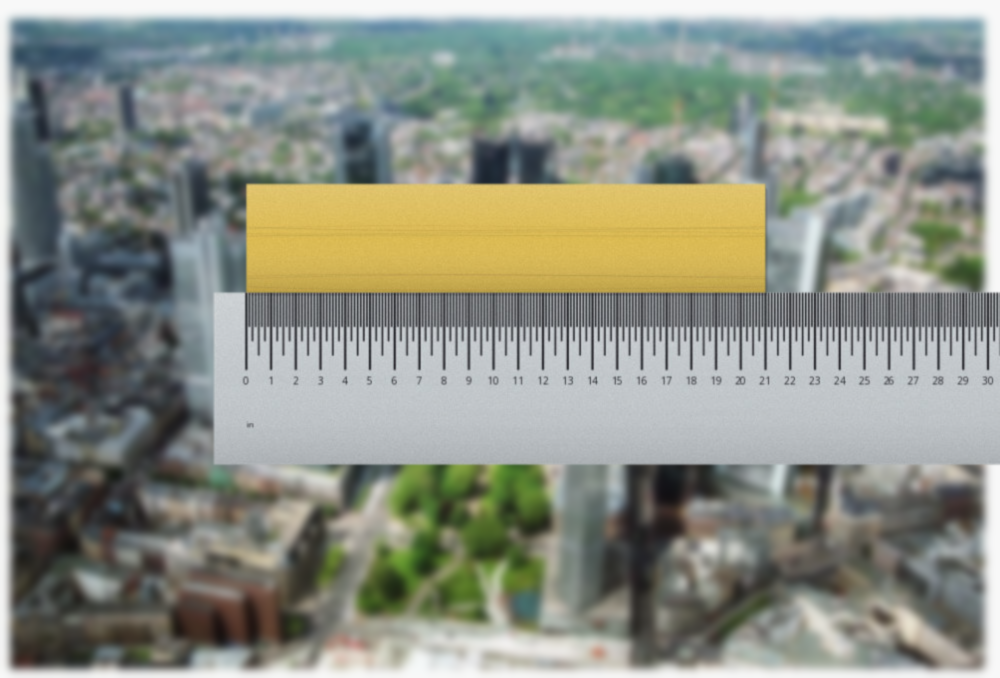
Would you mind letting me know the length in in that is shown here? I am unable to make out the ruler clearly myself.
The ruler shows 21 in
